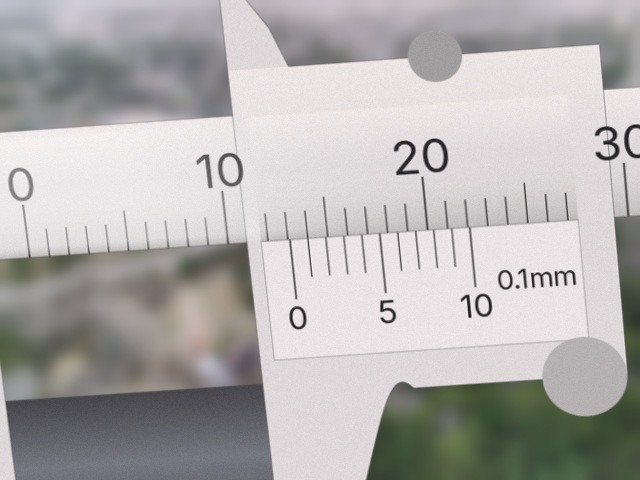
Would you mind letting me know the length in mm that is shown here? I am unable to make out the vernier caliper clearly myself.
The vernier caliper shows 13.1 mm
